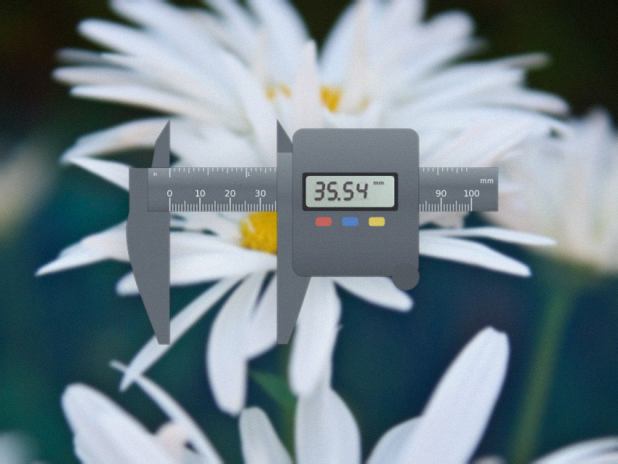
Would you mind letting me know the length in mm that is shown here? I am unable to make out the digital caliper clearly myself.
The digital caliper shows 35.54 mm
